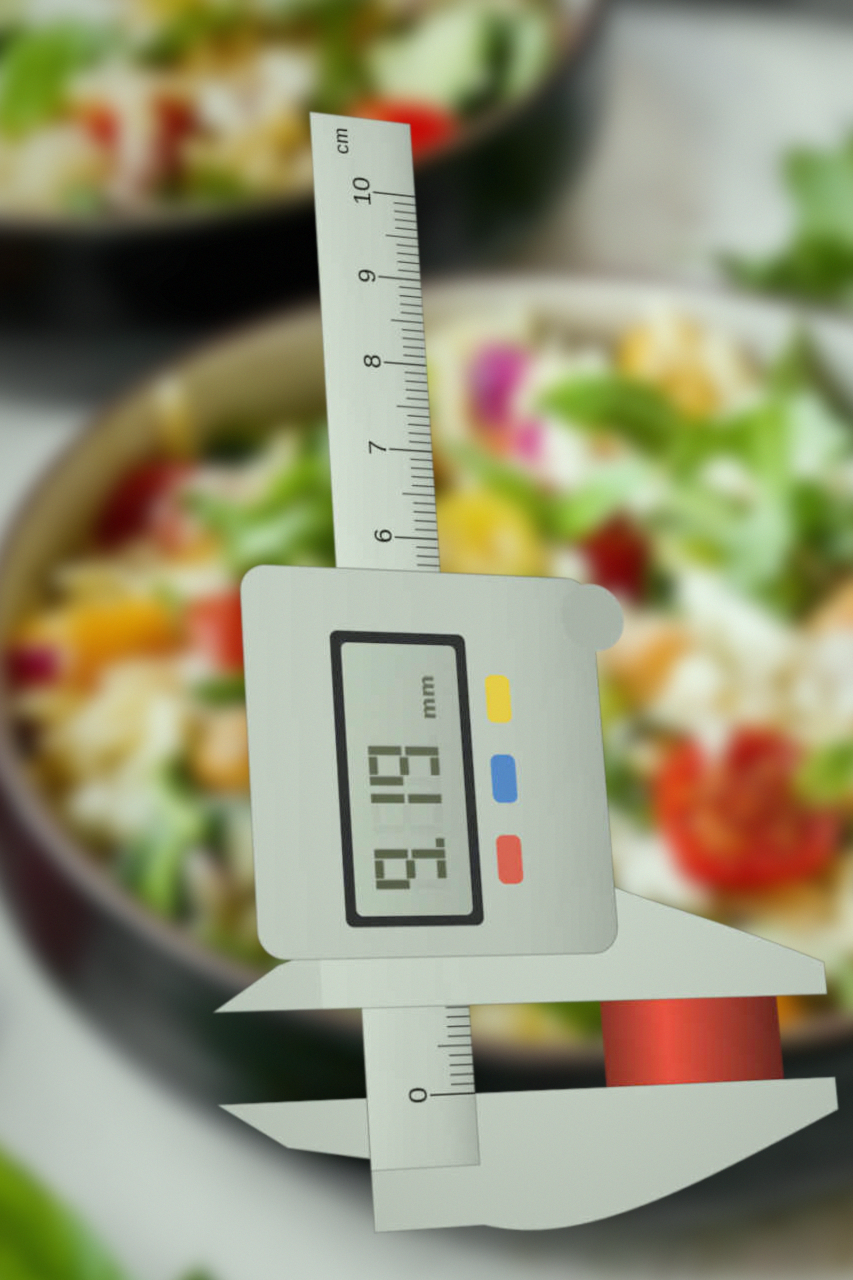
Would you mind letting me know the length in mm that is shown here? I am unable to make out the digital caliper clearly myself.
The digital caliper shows 9.19 mm
